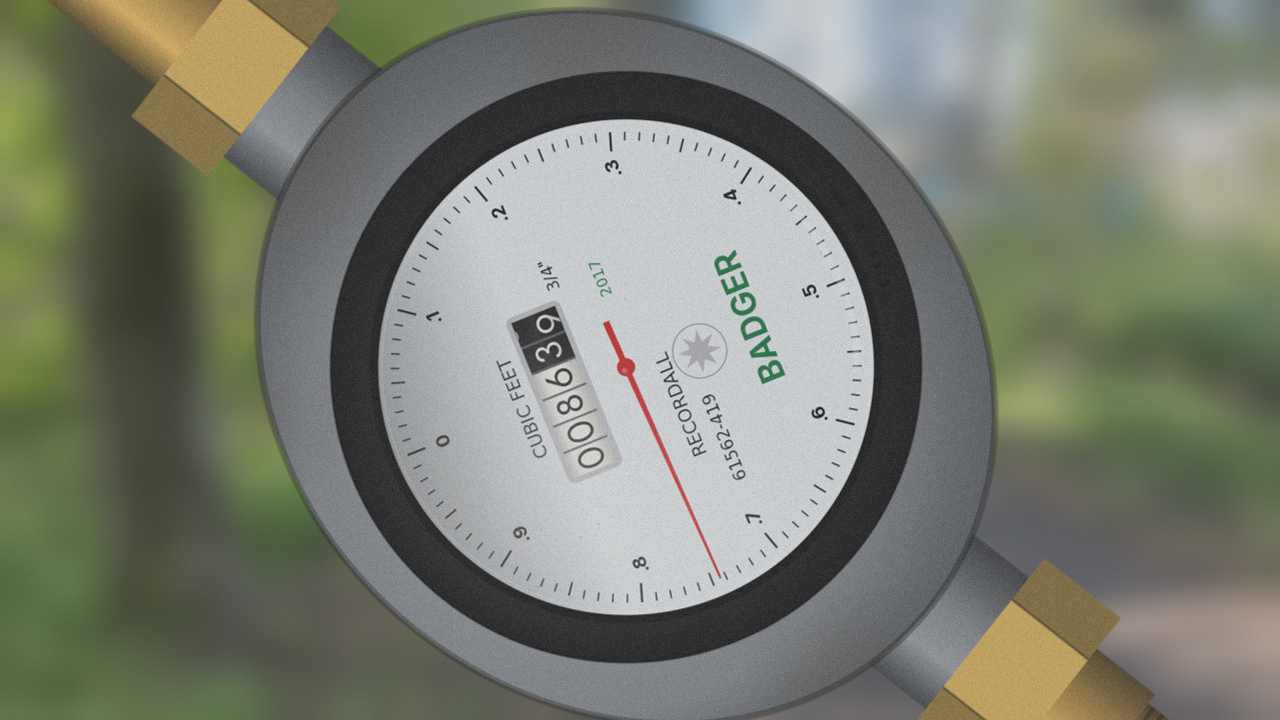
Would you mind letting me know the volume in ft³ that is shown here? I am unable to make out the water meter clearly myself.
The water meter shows 8638.74 ft³
